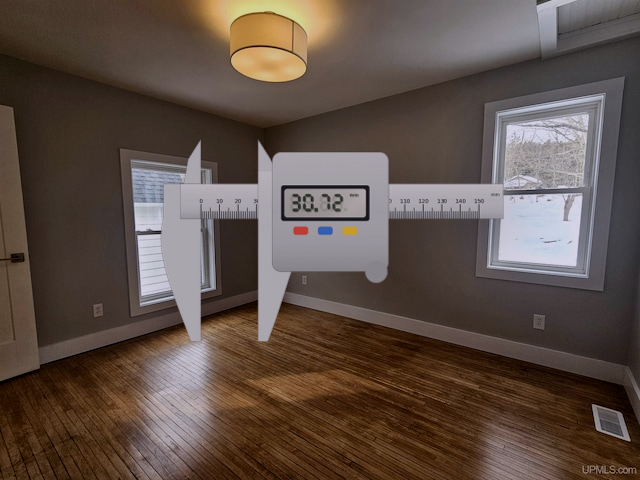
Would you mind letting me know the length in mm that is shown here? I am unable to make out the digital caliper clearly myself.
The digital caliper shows 30.72 mm
